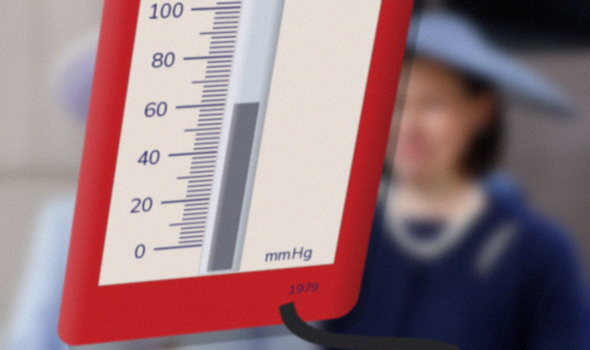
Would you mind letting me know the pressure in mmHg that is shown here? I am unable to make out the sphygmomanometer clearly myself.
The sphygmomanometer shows 60 mmHg
